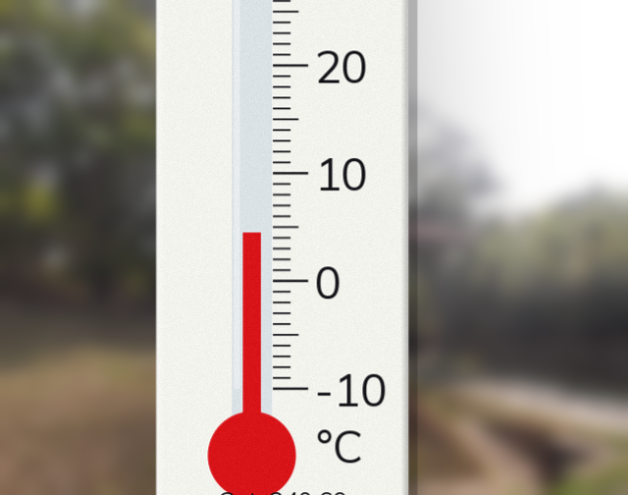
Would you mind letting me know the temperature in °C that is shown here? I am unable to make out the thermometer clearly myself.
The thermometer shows 4.5 °C
